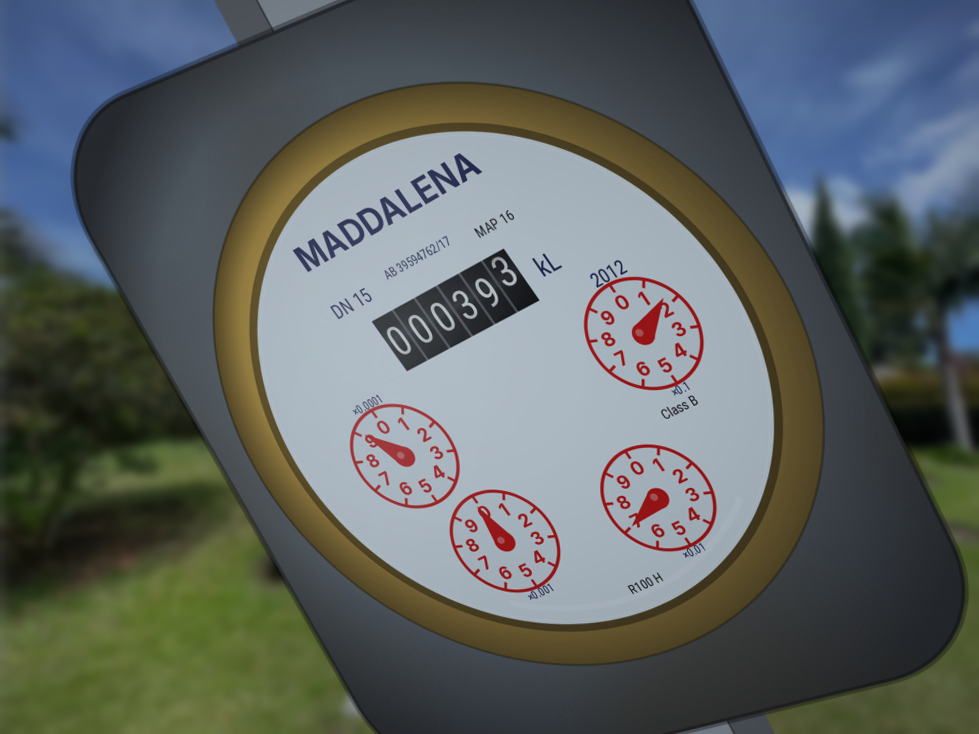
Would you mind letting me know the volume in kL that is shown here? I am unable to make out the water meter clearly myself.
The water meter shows 393.1699 kL
